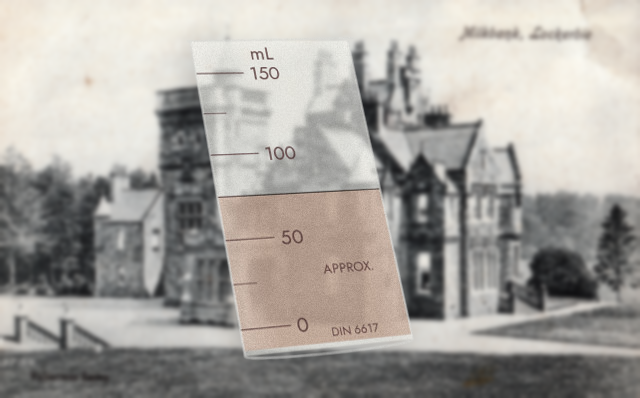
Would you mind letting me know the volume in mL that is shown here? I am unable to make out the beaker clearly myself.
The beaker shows 75 mL
